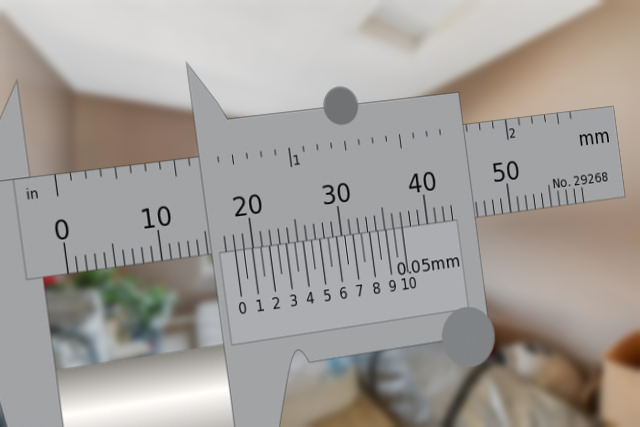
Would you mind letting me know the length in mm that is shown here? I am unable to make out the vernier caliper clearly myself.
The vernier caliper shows 18.0 mm
